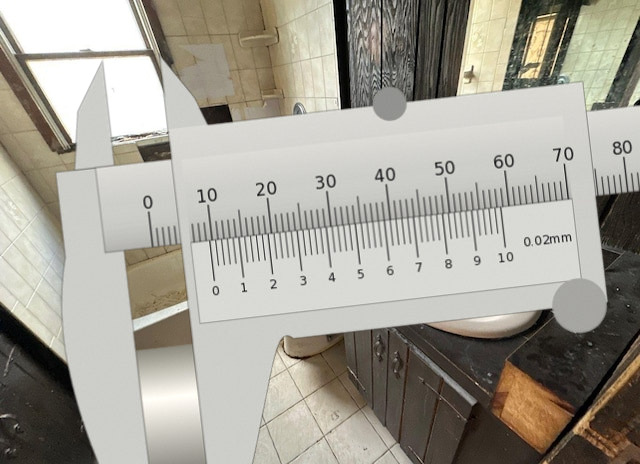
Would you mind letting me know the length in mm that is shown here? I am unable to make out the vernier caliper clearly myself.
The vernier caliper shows 9.6 mm
